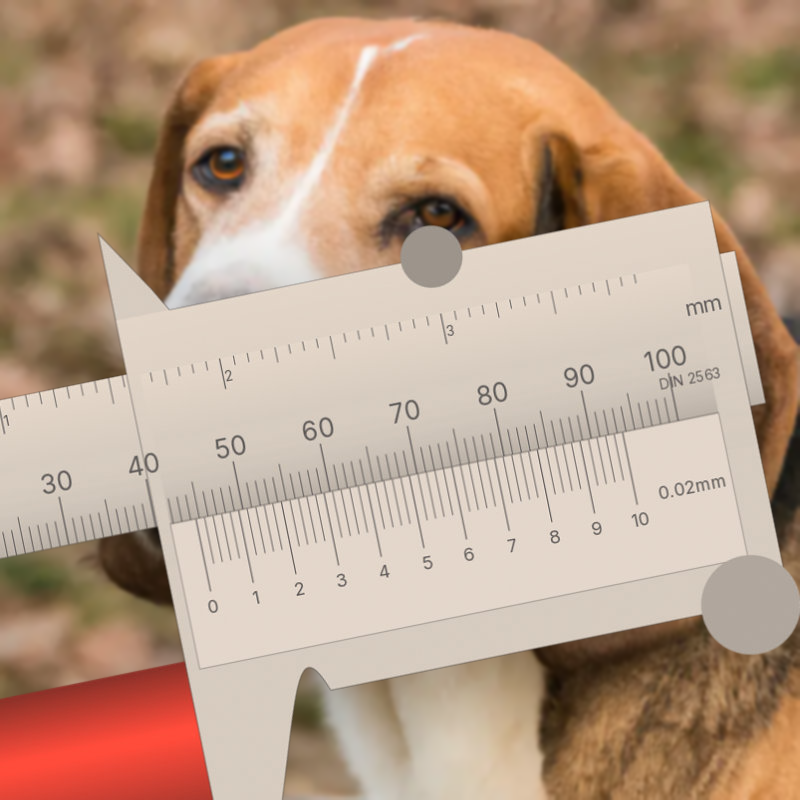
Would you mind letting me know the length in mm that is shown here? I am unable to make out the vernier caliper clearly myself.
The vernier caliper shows 44.6 mm
